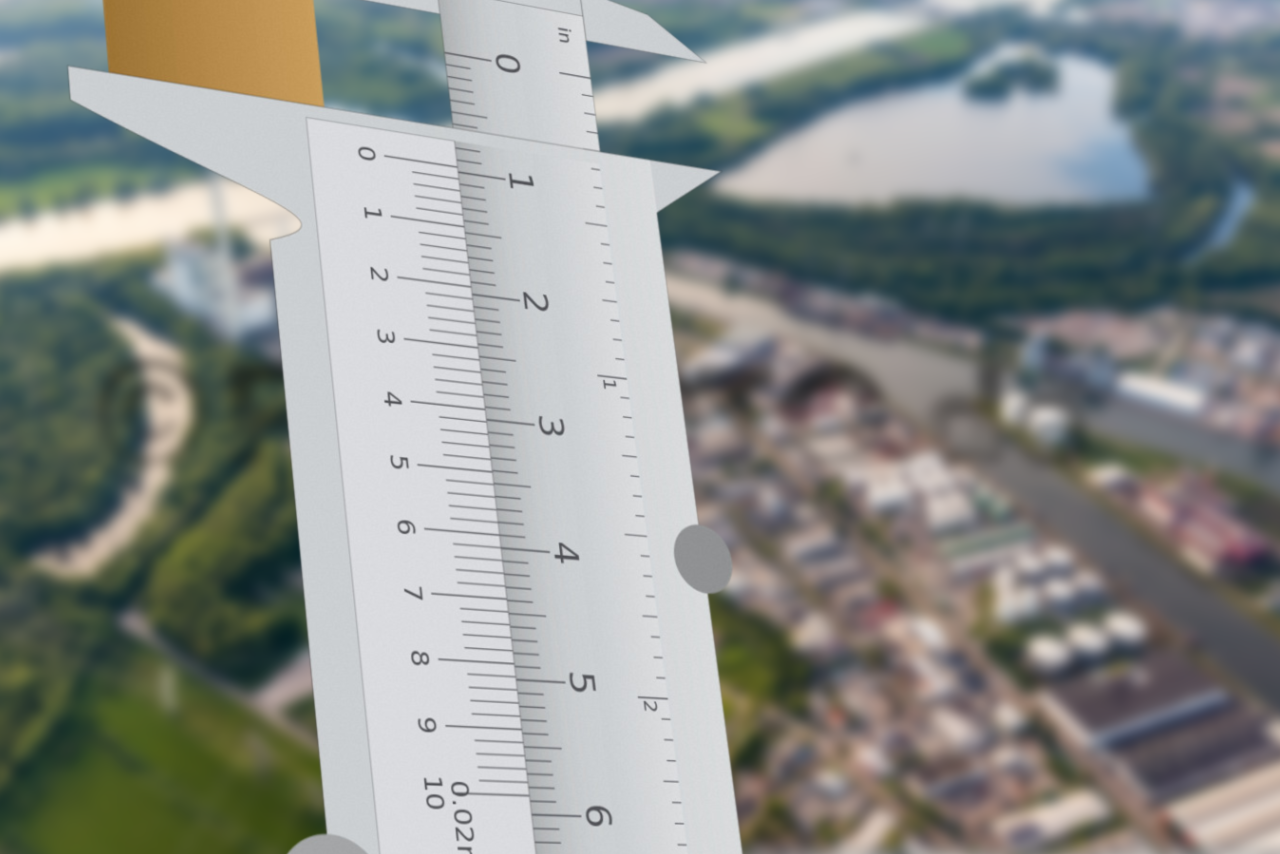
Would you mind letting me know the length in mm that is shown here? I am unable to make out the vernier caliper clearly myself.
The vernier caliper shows 9.6 mm
